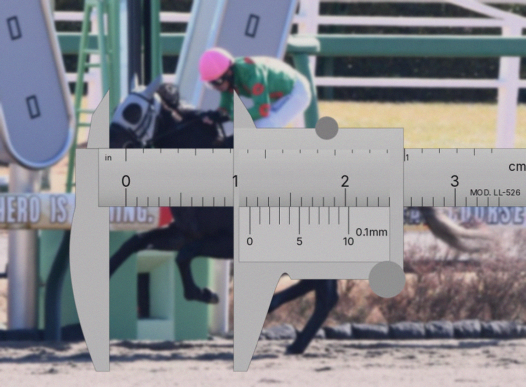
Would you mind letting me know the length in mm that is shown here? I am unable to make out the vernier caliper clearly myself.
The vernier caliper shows 11.3 mm
